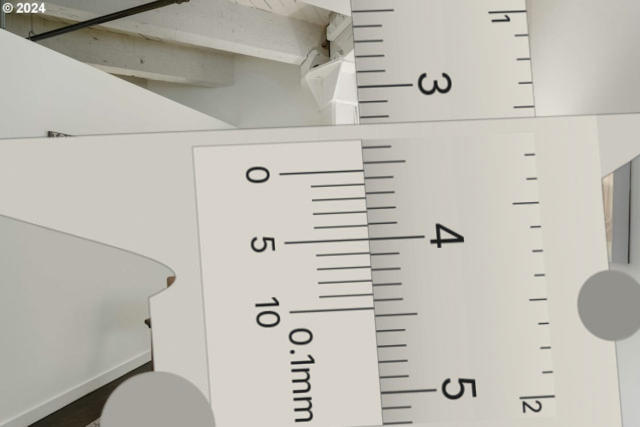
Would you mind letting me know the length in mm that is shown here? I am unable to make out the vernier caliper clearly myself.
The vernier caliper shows 35.5 mm
